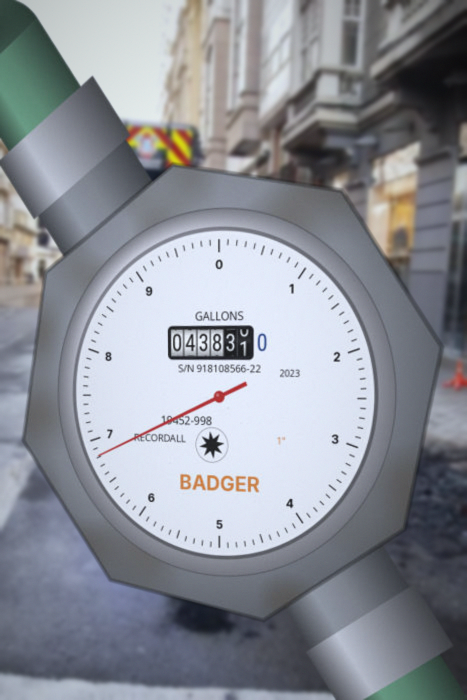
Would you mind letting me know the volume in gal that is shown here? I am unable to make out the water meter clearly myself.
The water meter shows 438306.8 gal
